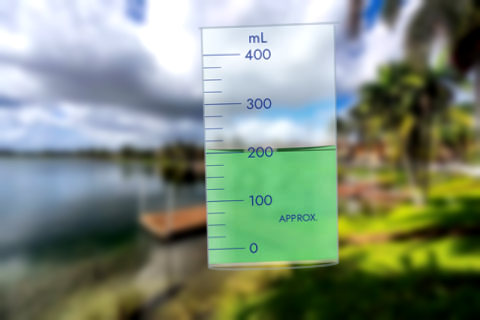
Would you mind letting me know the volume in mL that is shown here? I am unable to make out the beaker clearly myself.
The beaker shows 200 mL
